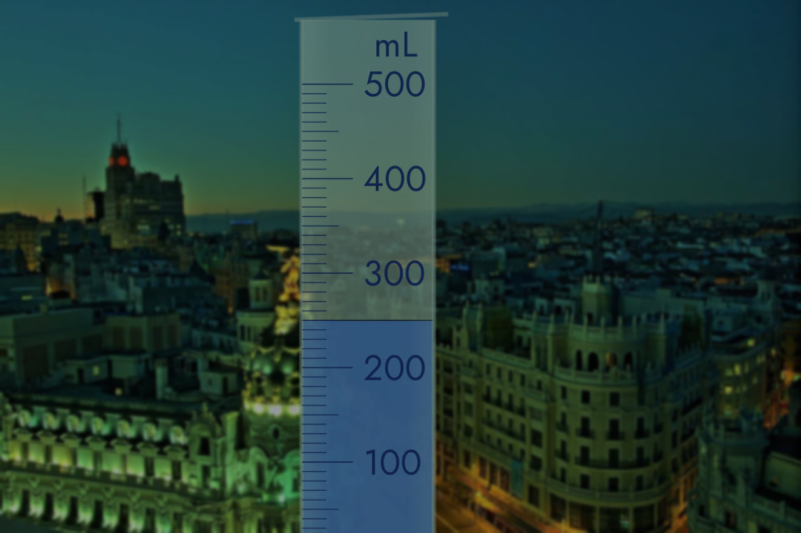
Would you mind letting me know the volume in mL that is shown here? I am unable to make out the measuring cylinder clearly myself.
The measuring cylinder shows 250 mL
